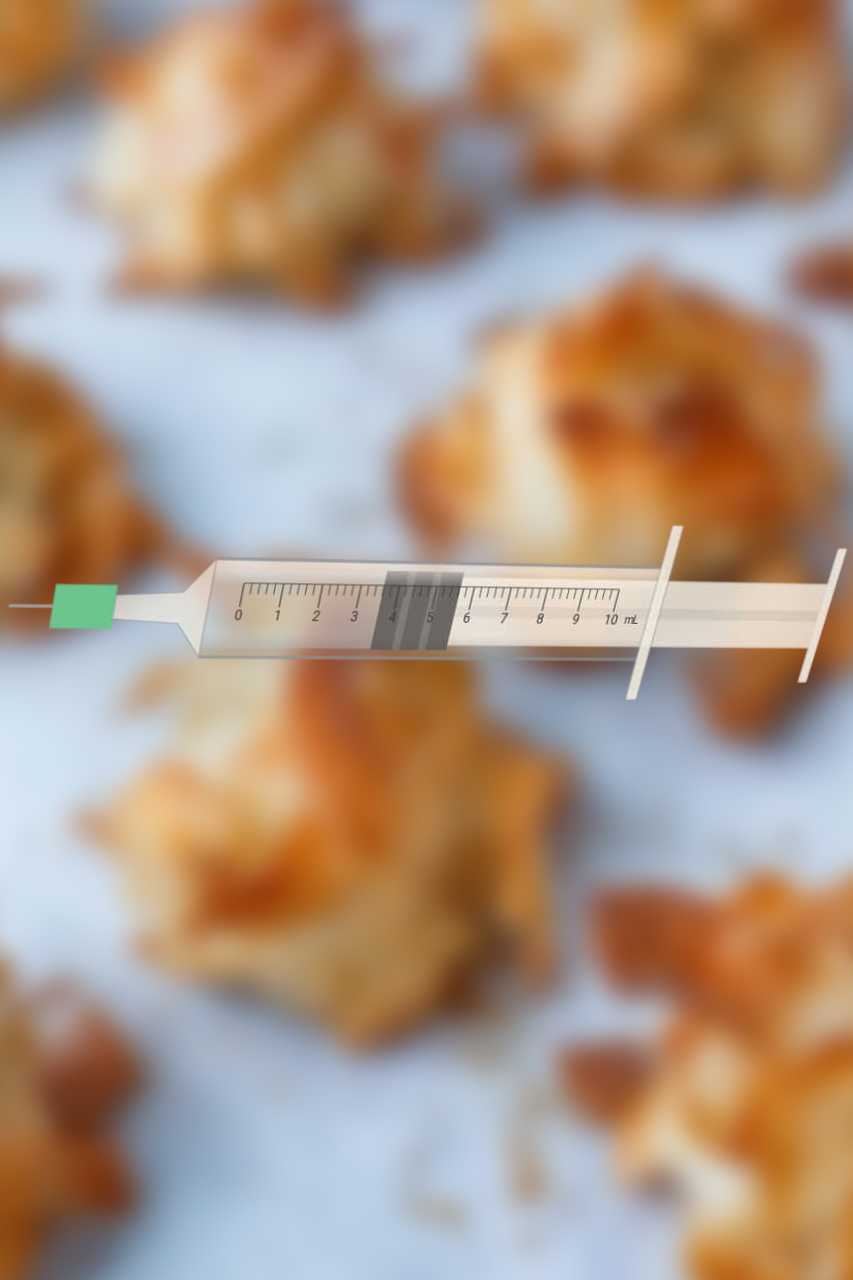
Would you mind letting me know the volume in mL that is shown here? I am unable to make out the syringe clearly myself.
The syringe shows 3.6 mL
